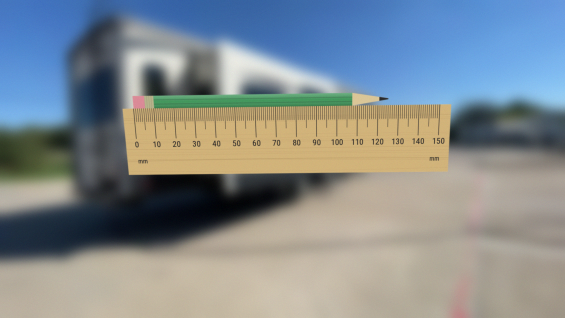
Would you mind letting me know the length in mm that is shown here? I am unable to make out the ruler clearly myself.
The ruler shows 125 mm
